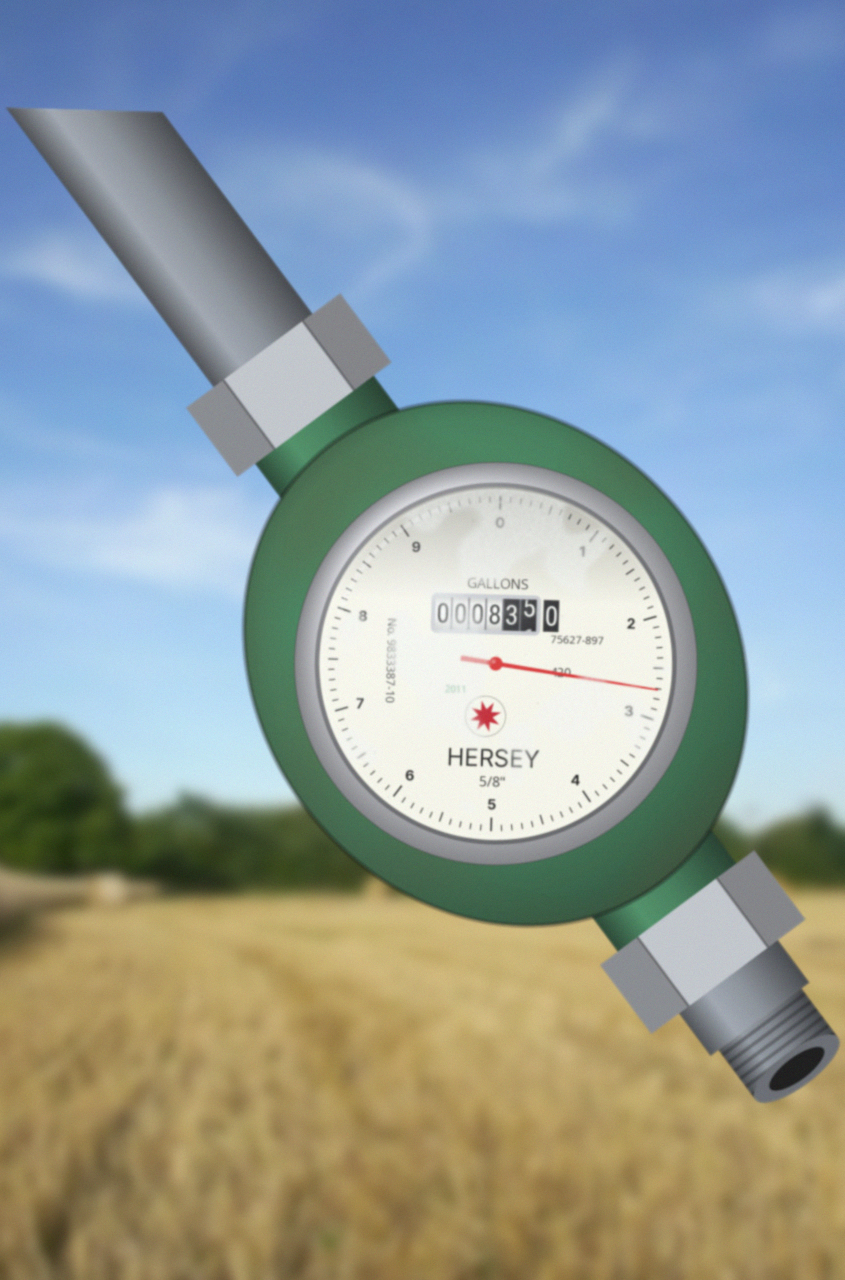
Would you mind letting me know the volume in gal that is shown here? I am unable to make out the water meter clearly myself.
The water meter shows 8352.7 gal
